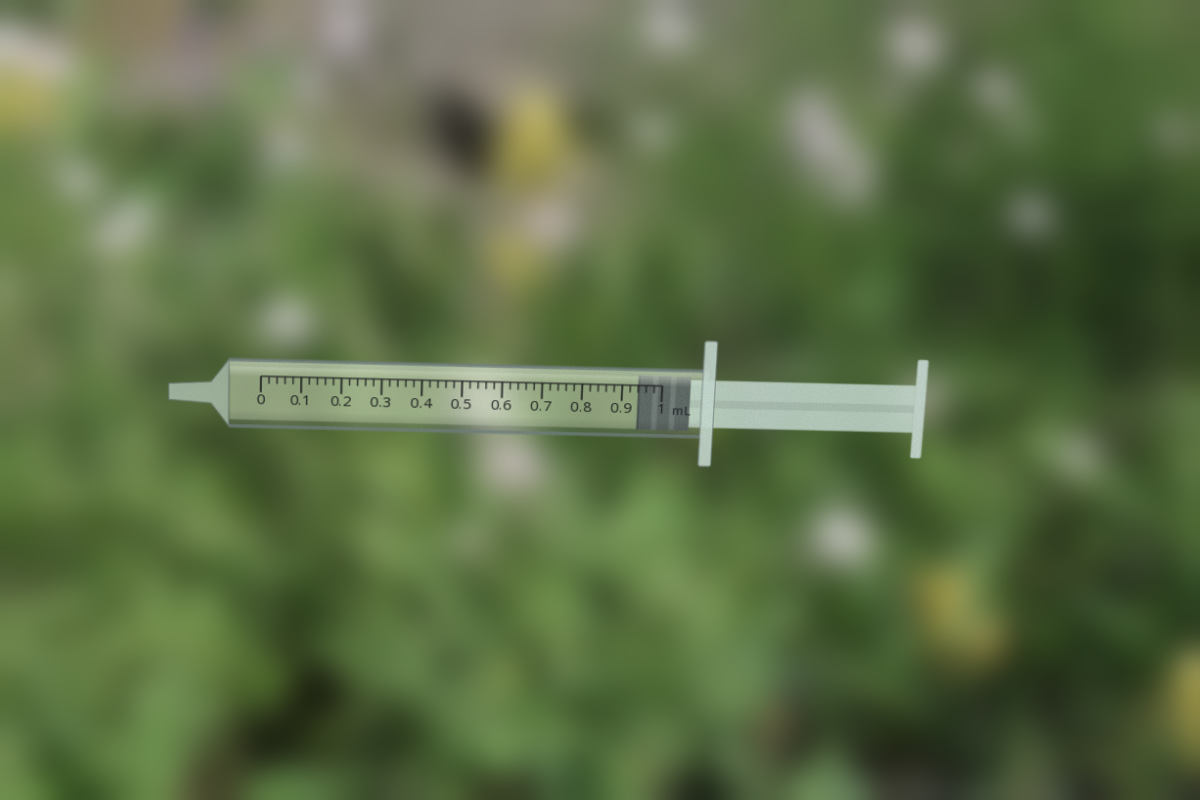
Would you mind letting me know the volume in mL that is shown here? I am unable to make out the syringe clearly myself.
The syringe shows 0.94 mL
